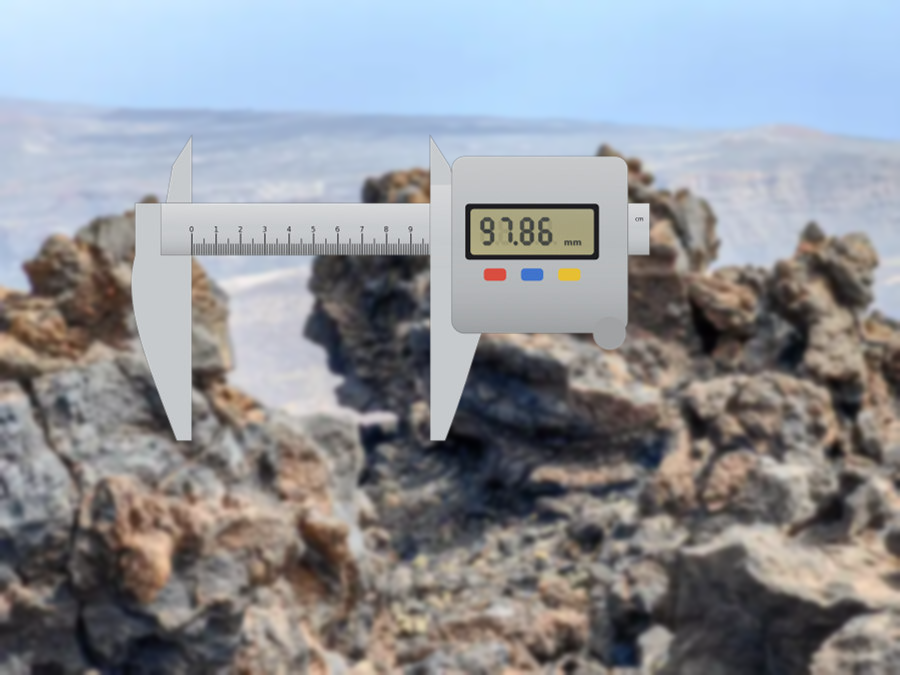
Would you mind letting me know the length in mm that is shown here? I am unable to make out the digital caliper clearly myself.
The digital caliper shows 97.86 mm
